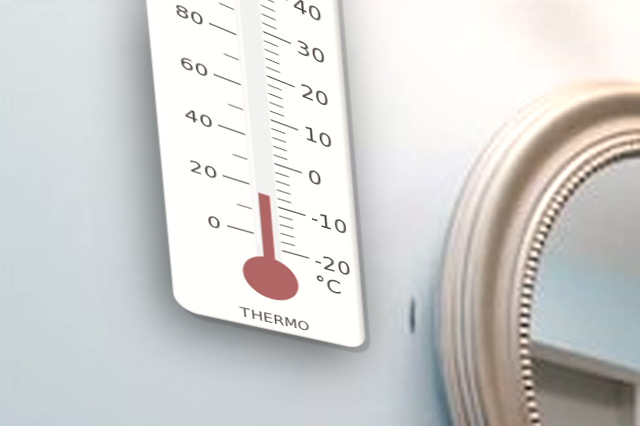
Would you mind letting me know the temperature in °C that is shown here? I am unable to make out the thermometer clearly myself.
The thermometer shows -8 °C
